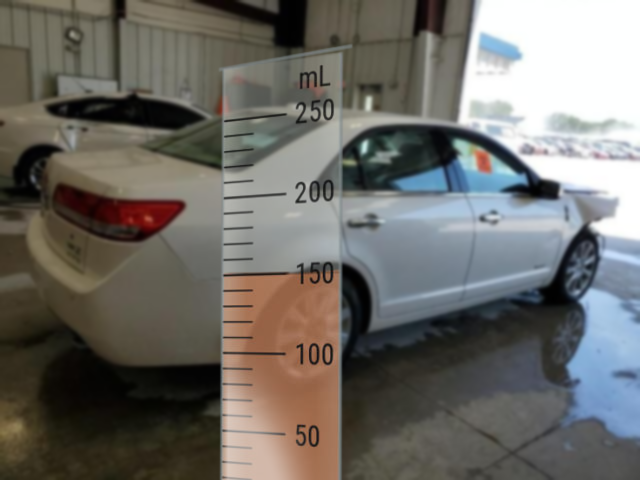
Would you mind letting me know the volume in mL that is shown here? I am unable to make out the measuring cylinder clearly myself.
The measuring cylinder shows 150 mL
